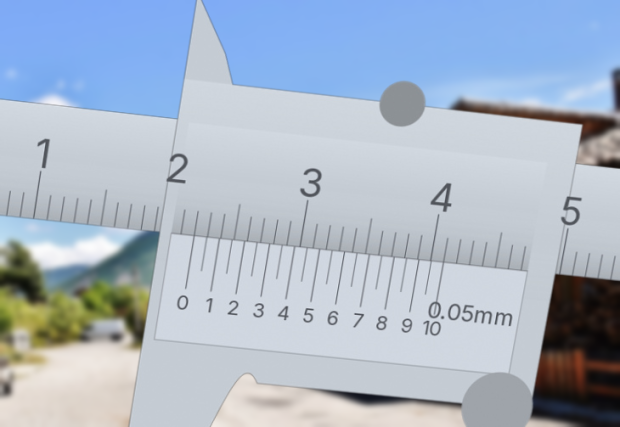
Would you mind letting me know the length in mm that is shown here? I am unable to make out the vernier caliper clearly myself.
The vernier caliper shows 22.0 mm
